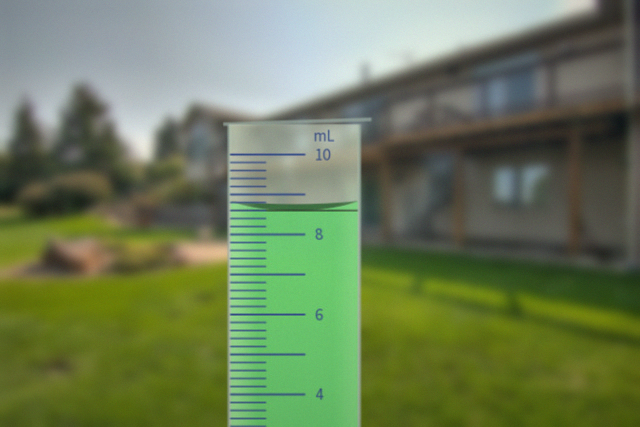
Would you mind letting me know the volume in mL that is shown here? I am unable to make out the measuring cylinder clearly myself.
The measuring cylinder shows 8.6 mL
